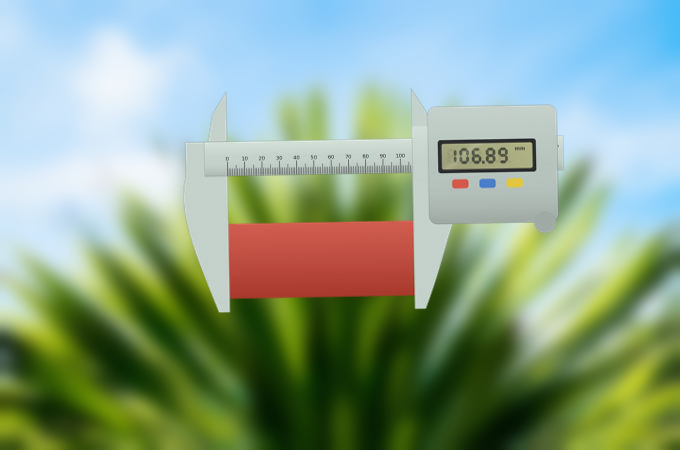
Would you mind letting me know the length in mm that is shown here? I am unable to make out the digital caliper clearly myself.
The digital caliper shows 106.89 mm
